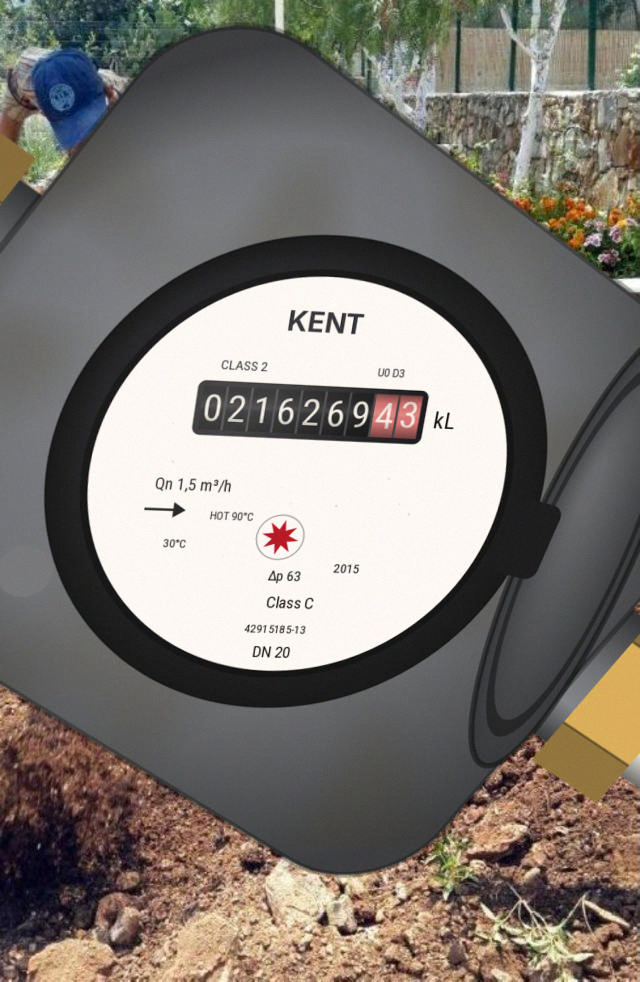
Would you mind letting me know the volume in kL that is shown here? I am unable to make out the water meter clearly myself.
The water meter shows 216269.43 kL
